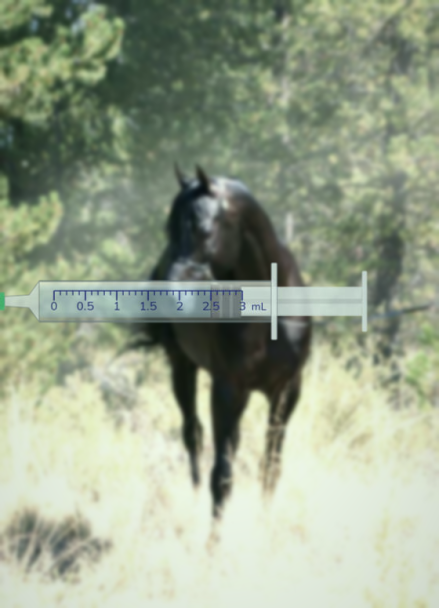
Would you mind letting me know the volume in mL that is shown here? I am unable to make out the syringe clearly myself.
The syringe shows 2.5 mL
